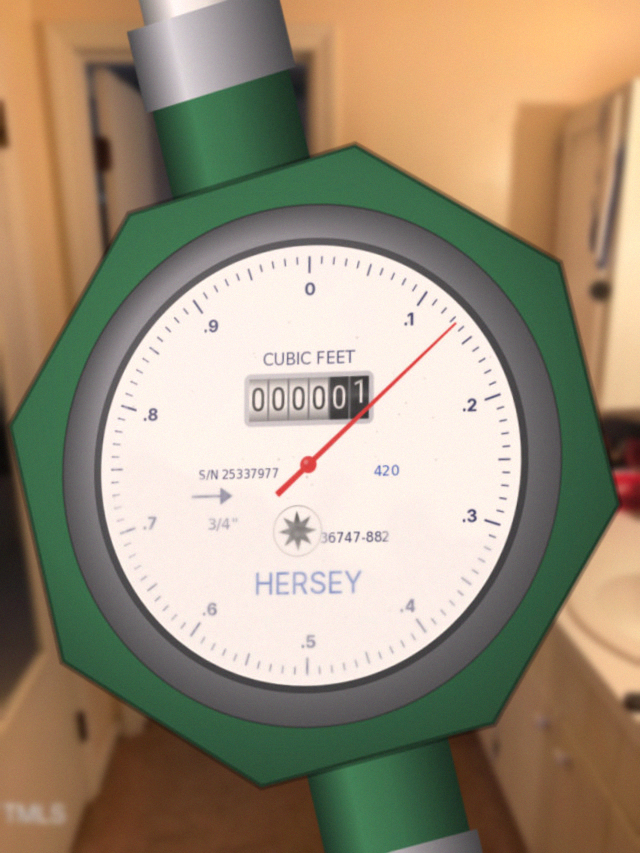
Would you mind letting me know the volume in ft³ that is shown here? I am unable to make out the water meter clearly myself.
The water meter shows 1.13 ft³
